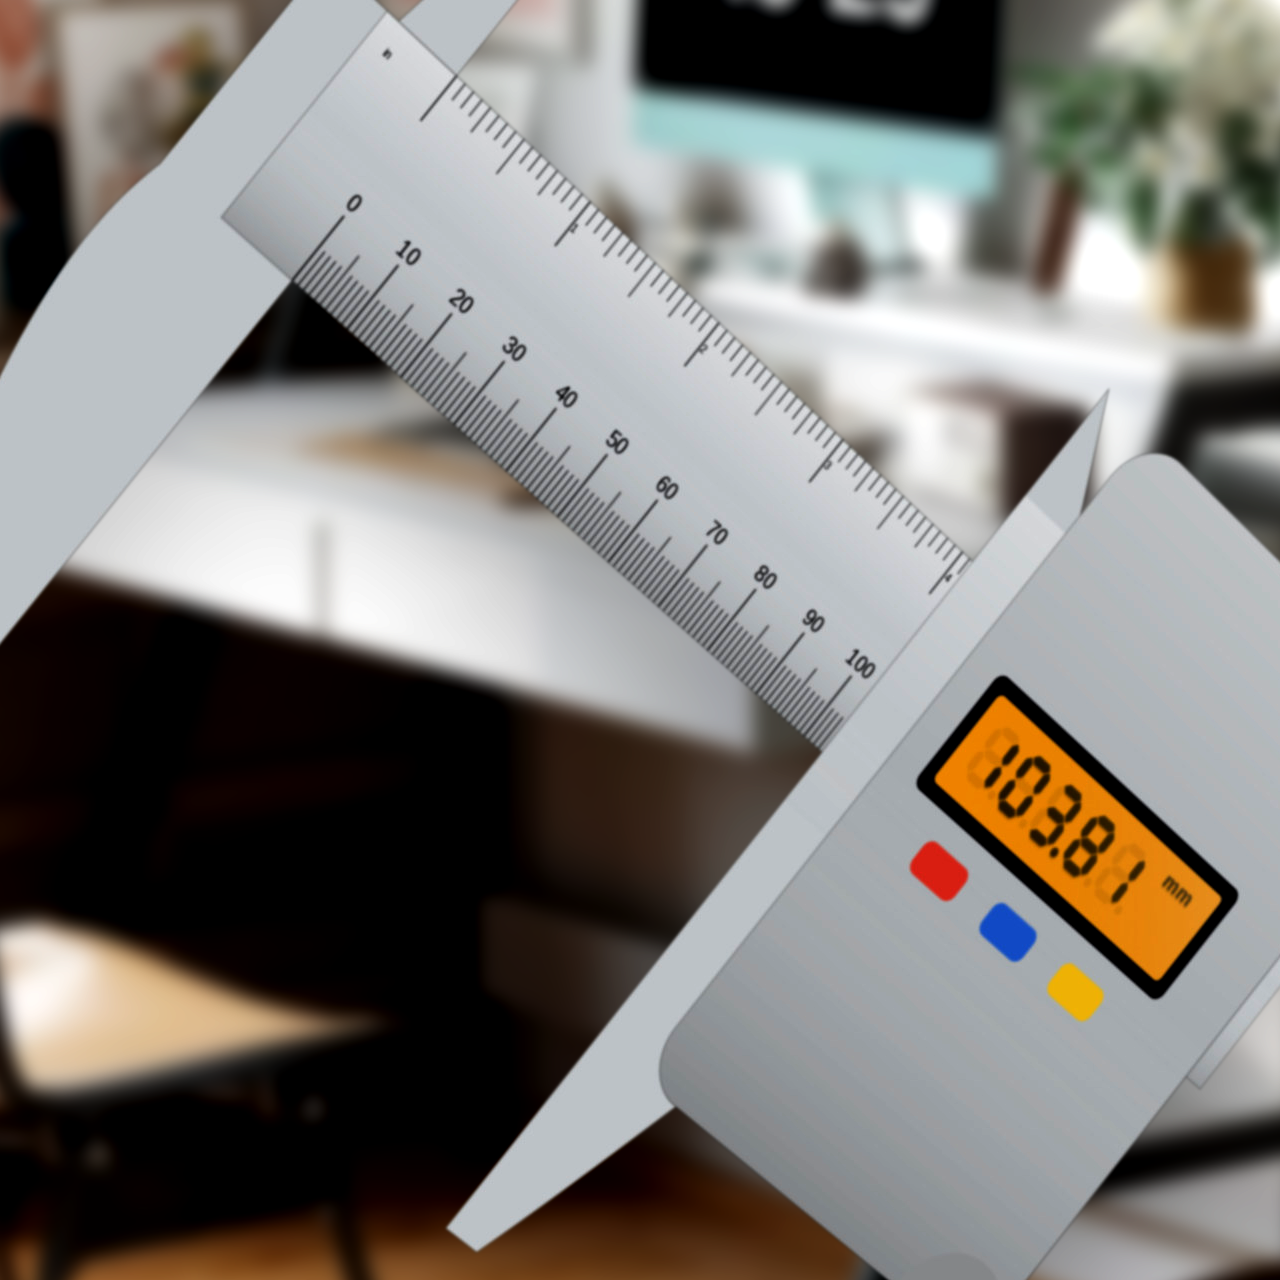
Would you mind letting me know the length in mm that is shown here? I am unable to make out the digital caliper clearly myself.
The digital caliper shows 103.81 mm
